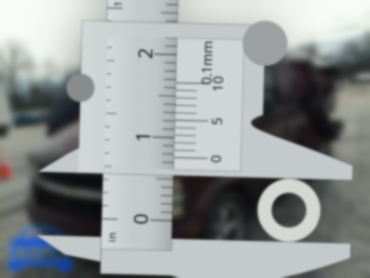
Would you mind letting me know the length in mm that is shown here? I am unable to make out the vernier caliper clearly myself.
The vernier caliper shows 7.6 mm
